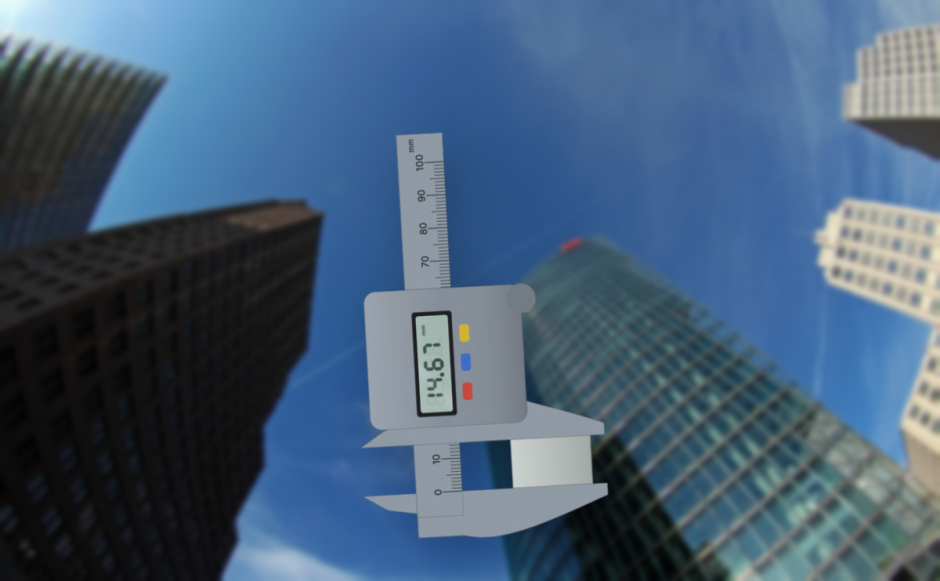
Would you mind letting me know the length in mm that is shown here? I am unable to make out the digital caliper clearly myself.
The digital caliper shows 14.67 mm
